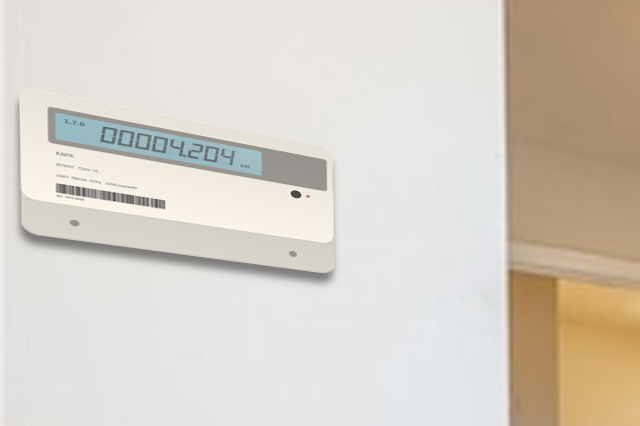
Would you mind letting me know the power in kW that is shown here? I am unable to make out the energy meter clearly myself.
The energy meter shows 4.204 kW
